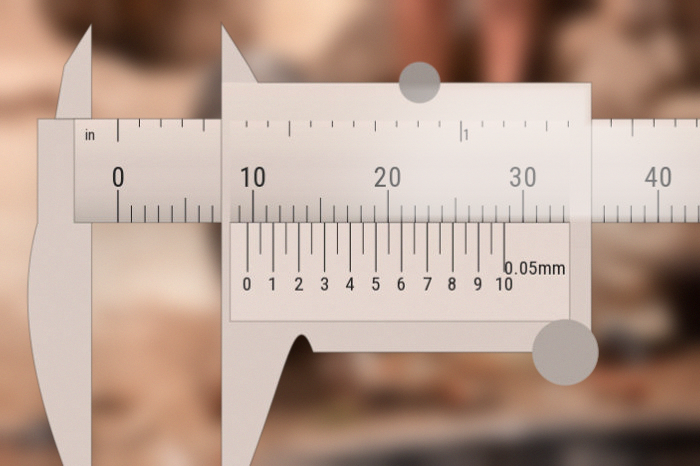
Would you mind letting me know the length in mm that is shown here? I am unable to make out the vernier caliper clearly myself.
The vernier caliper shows 9.6 mm
